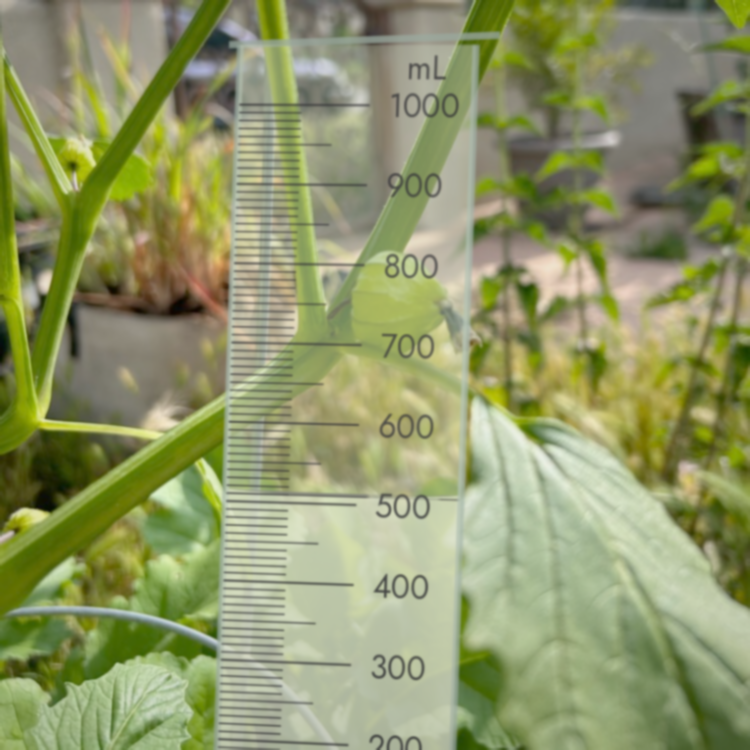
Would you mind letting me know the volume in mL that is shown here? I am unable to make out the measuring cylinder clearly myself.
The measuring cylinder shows 510 mL
